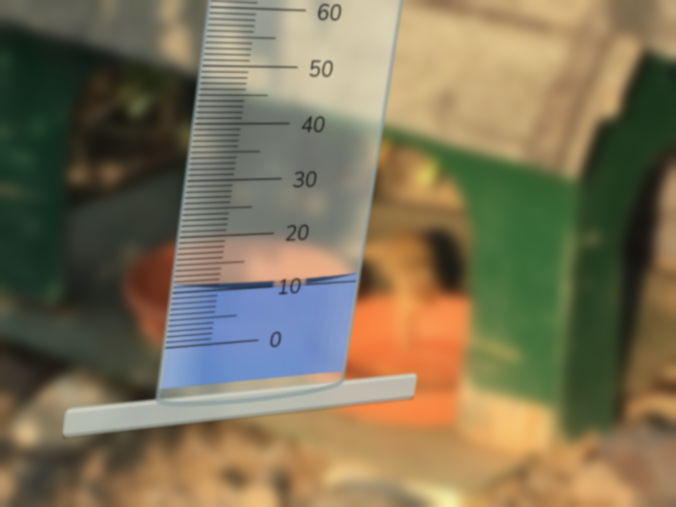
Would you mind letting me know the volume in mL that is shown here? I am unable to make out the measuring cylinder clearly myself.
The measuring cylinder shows 10 mL
